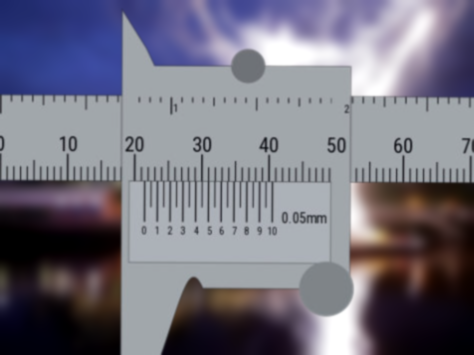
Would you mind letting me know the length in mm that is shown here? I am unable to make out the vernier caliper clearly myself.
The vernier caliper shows 21.5 mm
